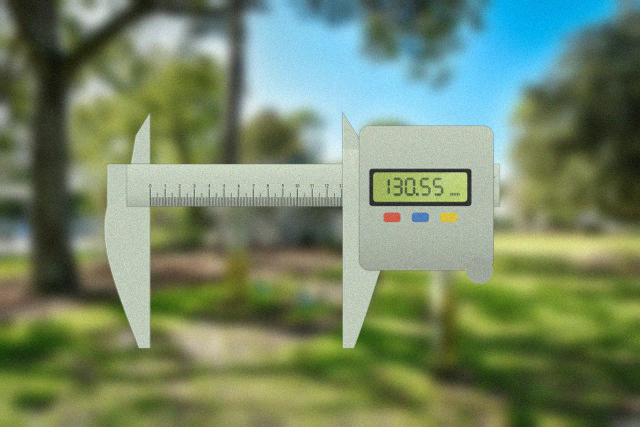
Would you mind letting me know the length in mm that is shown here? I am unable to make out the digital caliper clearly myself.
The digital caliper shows 130.55 mm
